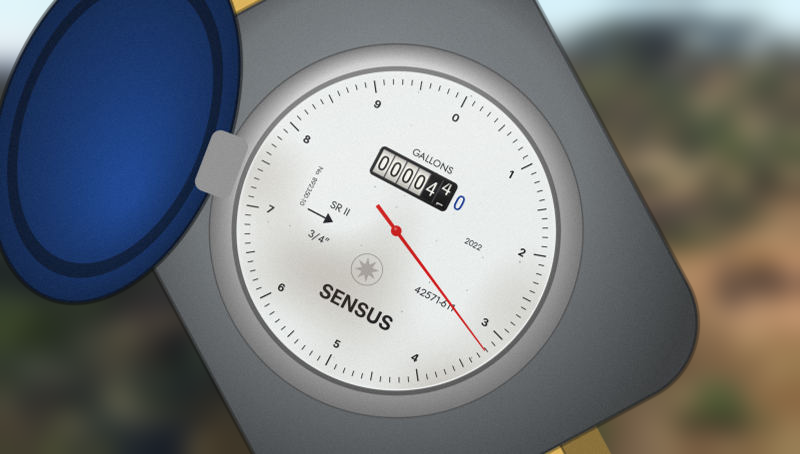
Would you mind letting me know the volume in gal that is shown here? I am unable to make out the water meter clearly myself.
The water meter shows 443.2 gal
